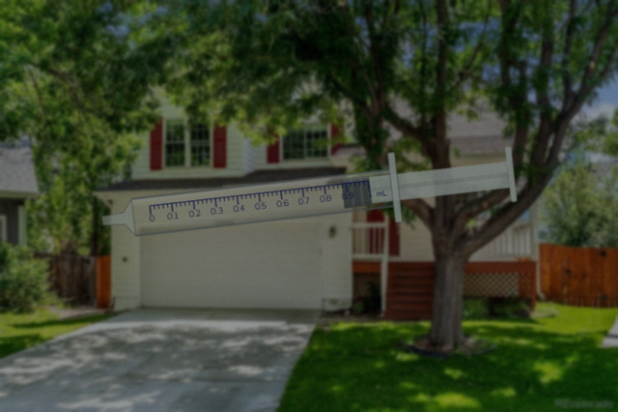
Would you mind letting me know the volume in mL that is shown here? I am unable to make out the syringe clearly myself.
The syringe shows 0.88 mL
